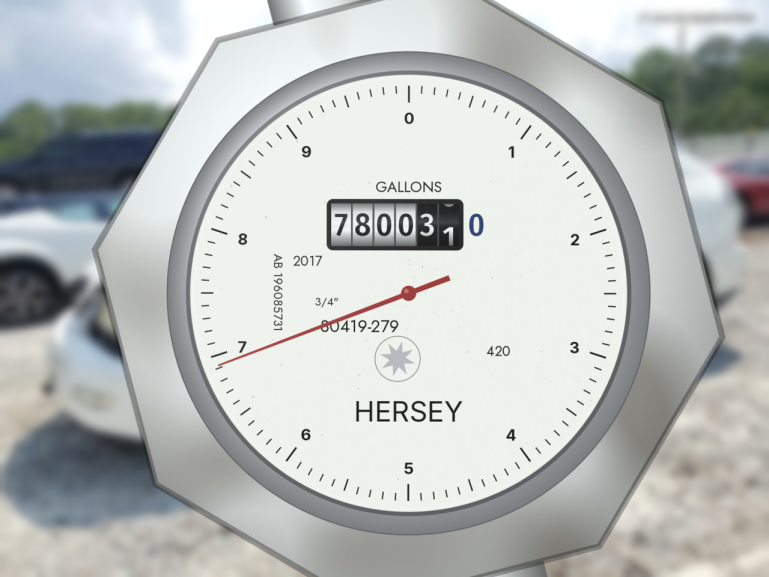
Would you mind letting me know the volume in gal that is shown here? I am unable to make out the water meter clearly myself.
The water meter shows 7800306.9 gal
